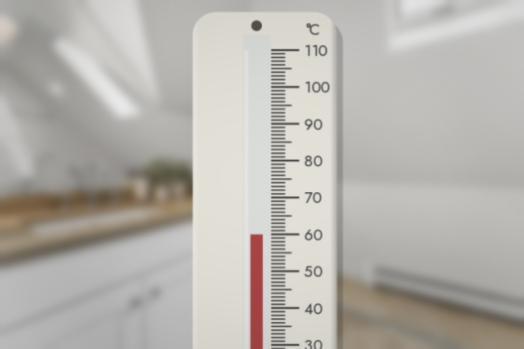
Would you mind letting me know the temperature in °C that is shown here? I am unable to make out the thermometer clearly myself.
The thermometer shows 60 °C
